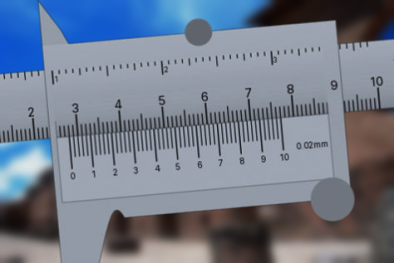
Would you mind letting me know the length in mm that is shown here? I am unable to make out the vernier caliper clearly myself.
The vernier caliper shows 28.0 mm
